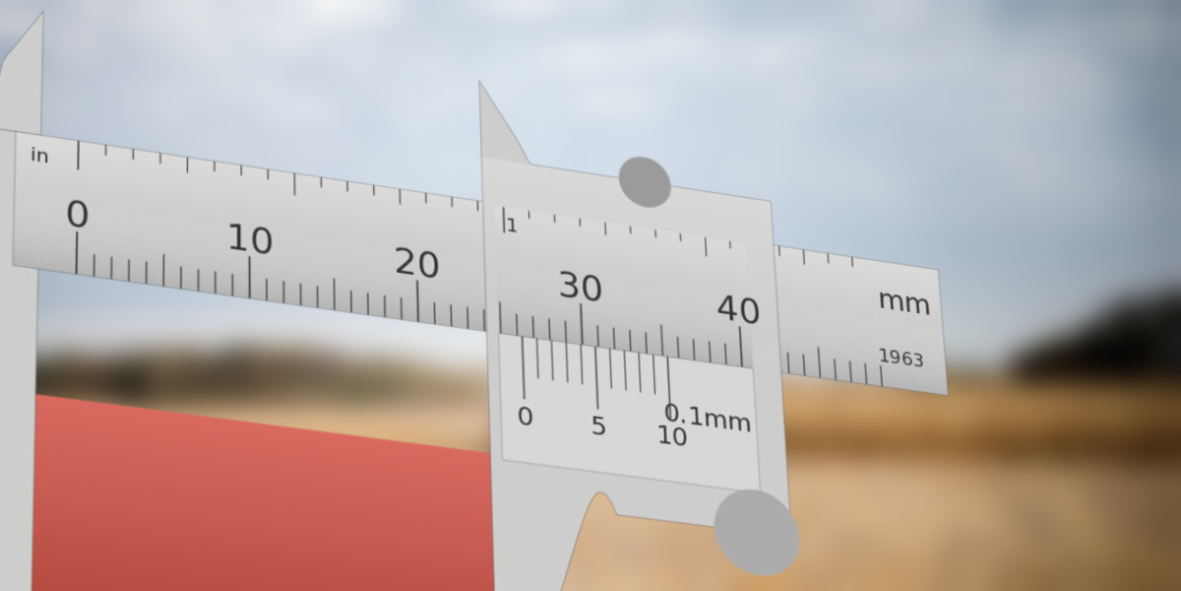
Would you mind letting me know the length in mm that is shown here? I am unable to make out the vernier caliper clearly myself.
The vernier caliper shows 26.3 mm
